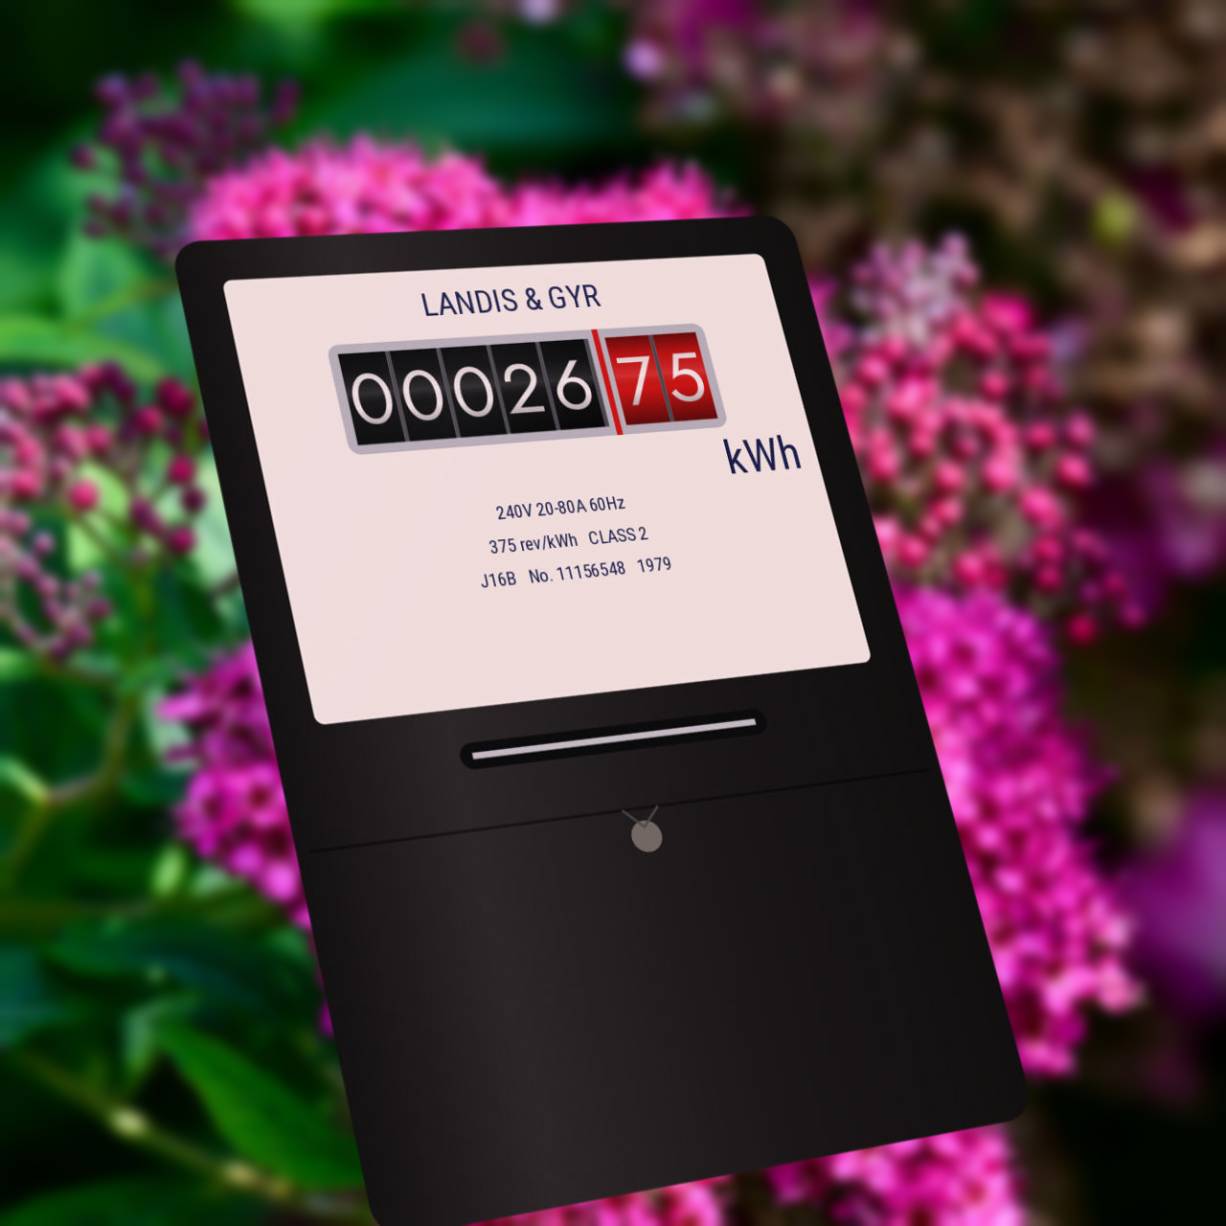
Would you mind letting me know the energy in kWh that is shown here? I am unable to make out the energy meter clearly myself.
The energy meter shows 26.75 kWh
